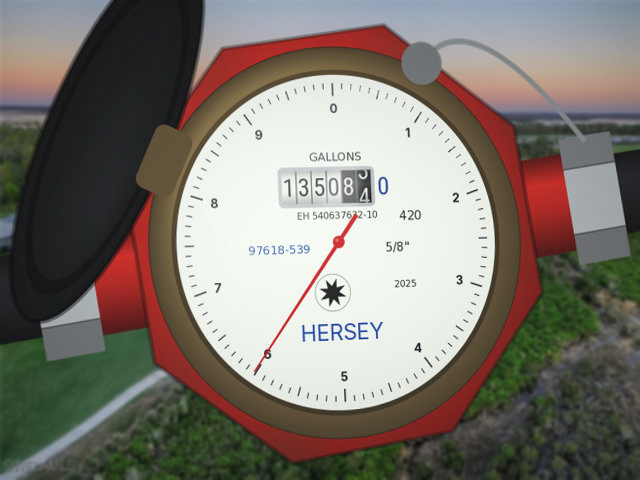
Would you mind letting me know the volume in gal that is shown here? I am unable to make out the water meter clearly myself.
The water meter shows 1350836.0 gal
